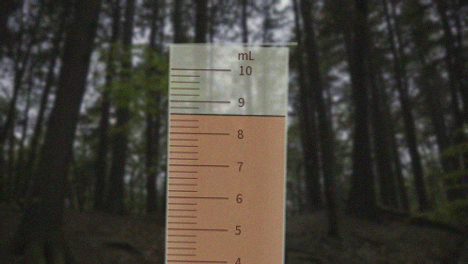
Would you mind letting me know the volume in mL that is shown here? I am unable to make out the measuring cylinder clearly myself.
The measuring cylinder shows 8.6 mL
